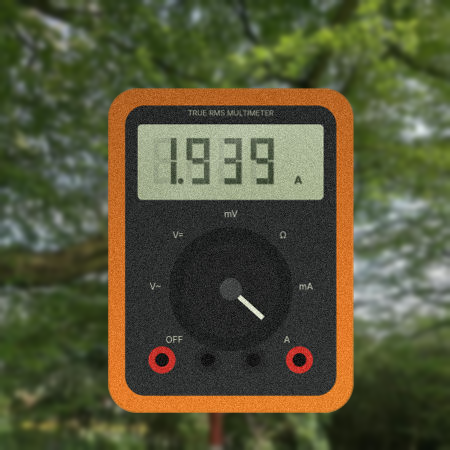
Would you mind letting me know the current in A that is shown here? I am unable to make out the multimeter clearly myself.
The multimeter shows 1.939 A
